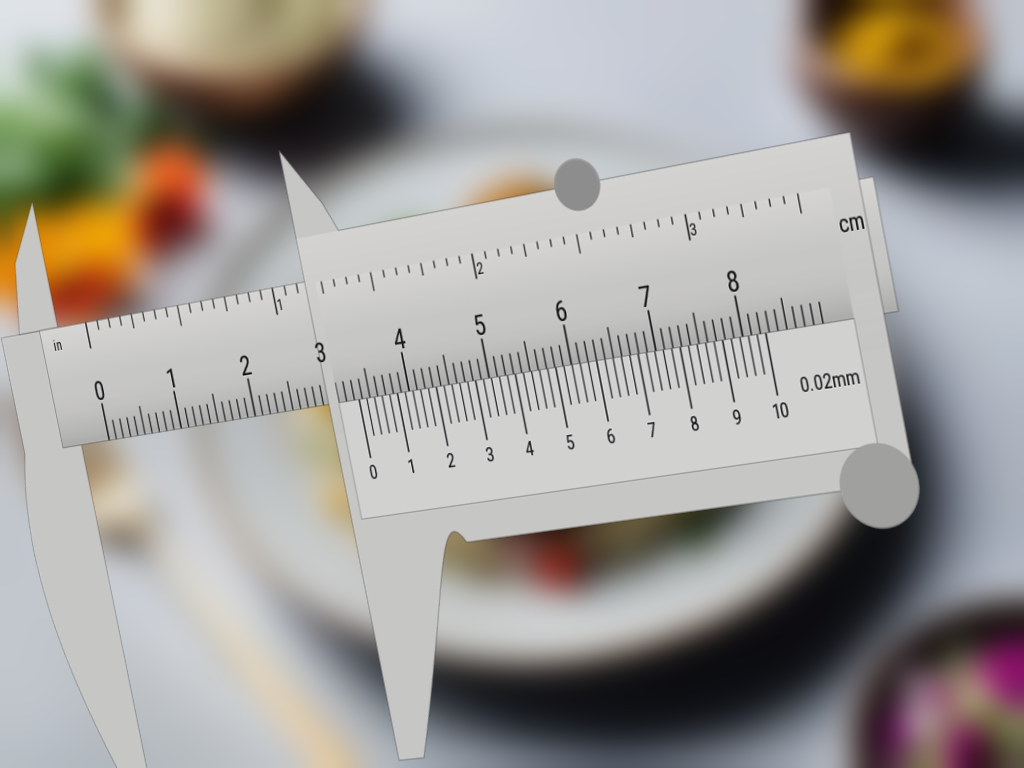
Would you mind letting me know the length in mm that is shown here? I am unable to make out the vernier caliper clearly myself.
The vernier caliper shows 33.6 mm
